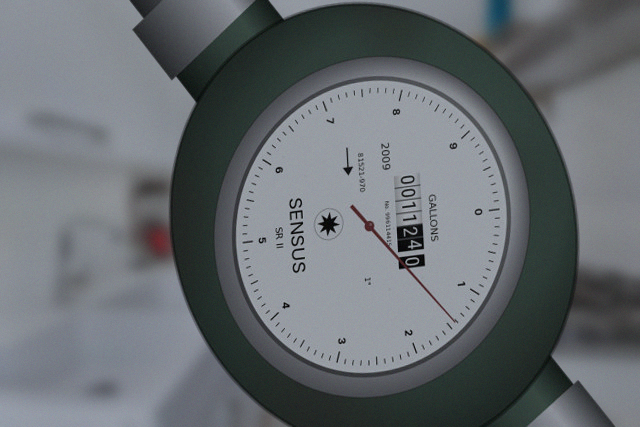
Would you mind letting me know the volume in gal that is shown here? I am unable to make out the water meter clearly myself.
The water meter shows 11241.4 gal
